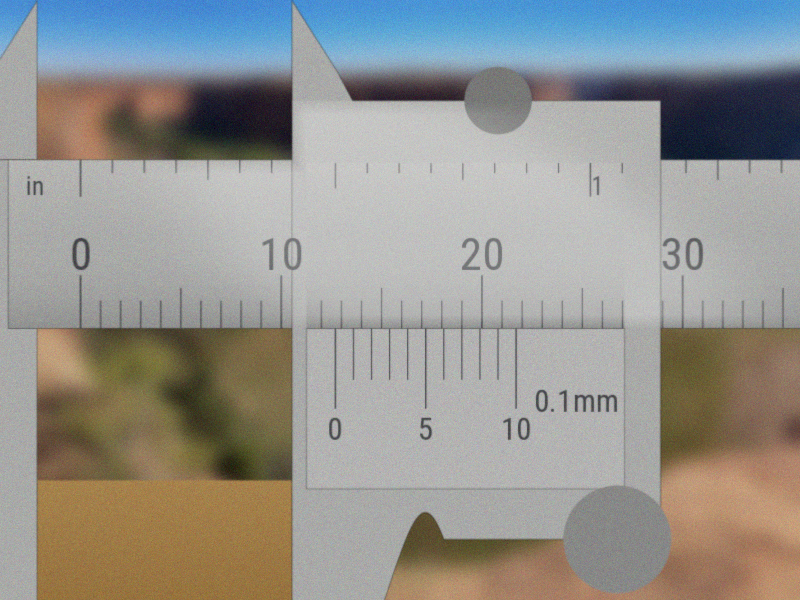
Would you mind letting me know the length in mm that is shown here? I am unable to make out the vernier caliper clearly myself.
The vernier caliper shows 12.7 mm
